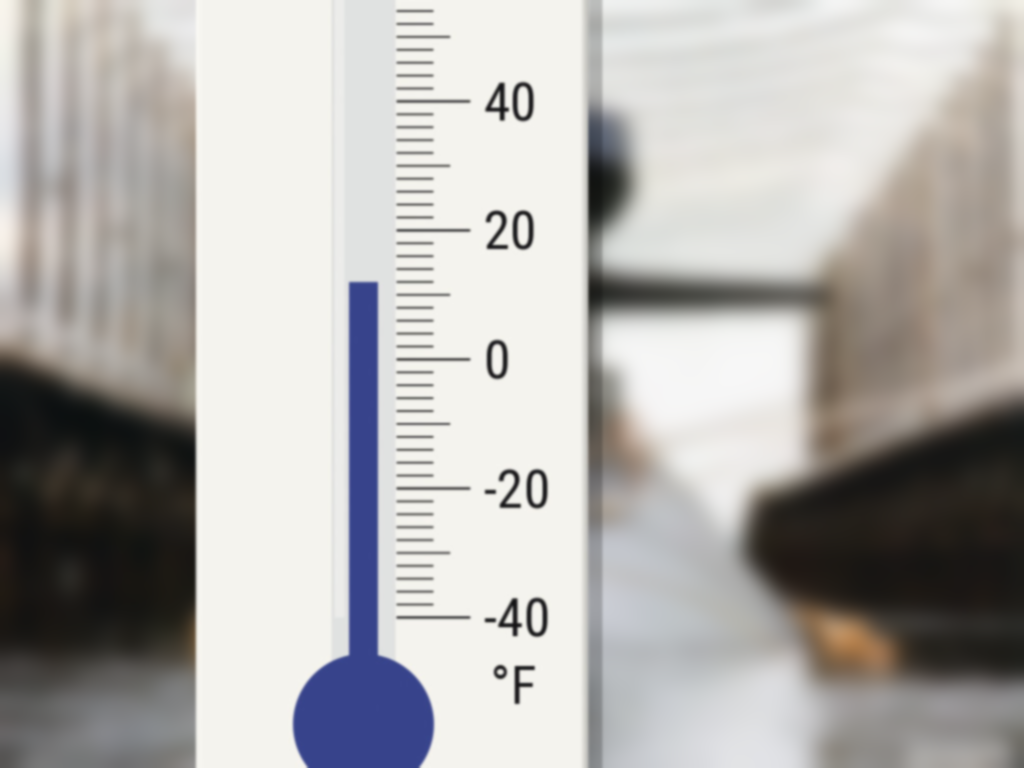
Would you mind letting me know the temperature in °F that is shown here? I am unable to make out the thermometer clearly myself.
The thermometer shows 12 °F
